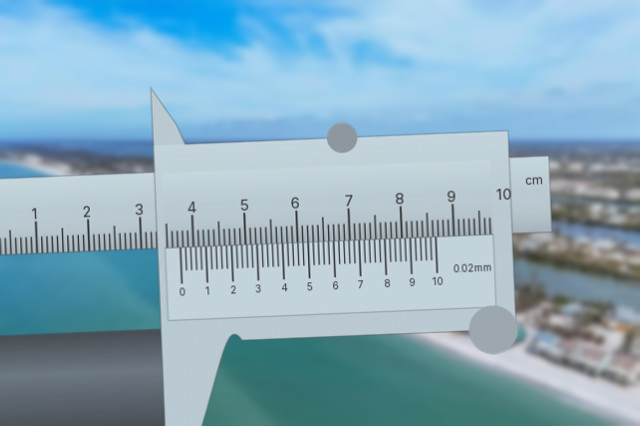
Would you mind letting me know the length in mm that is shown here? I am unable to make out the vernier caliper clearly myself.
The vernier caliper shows 37.5 mm
